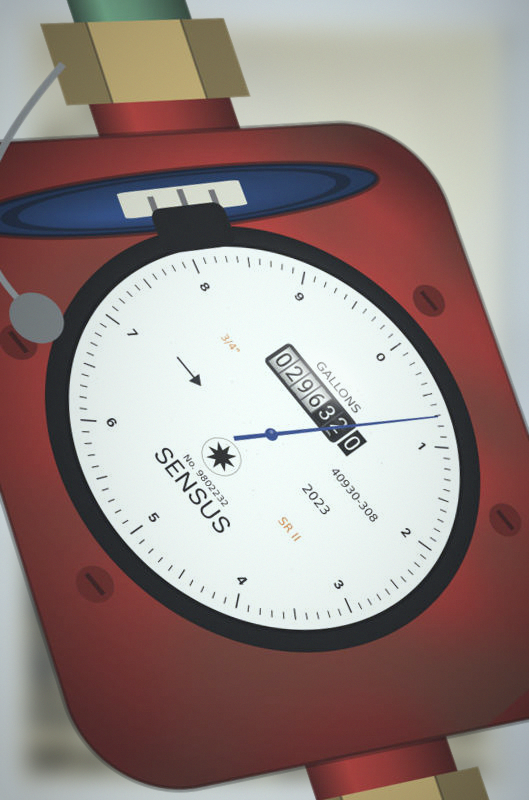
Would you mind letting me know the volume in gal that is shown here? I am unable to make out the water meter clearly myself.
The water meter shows 296320.7 gal
